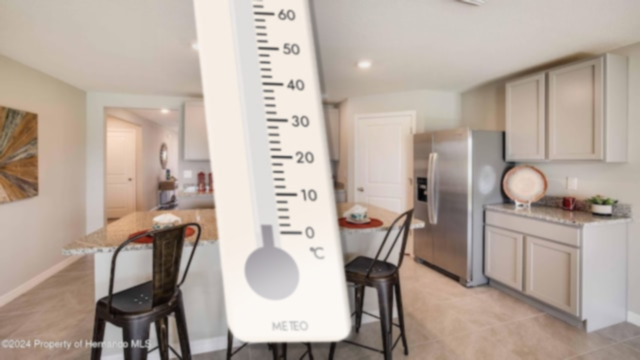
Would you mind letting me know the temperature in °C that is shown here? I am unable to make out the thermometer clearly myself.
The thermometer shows 2 °C
